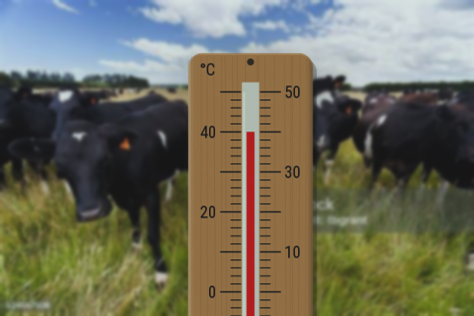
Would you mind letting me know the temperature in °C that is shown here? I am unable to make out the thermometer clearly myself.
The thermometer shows 40 °C
